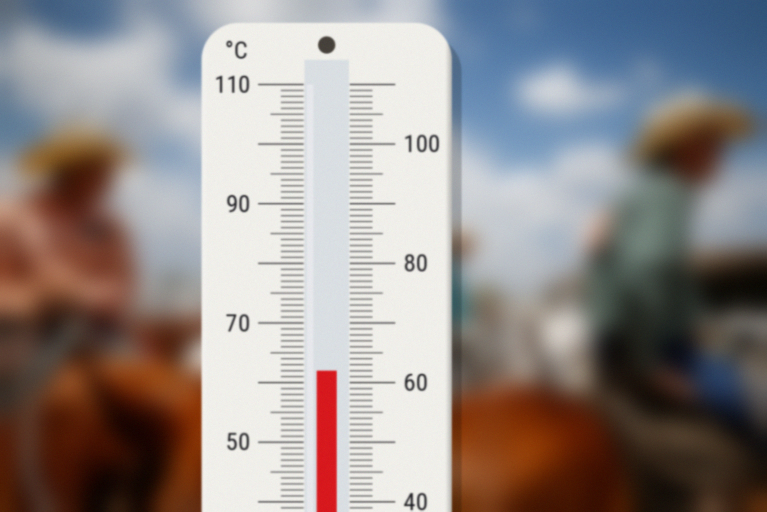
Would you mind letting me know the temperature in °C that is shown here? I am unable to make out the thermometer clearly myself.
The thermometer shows 62 °C
